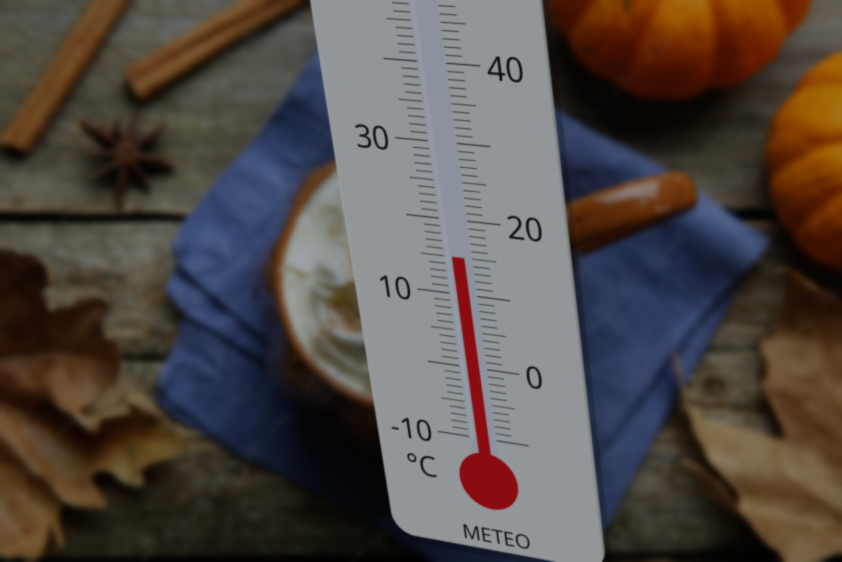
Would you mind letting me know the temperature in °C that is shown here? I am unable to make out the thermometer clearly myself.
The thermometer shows 15 °C
